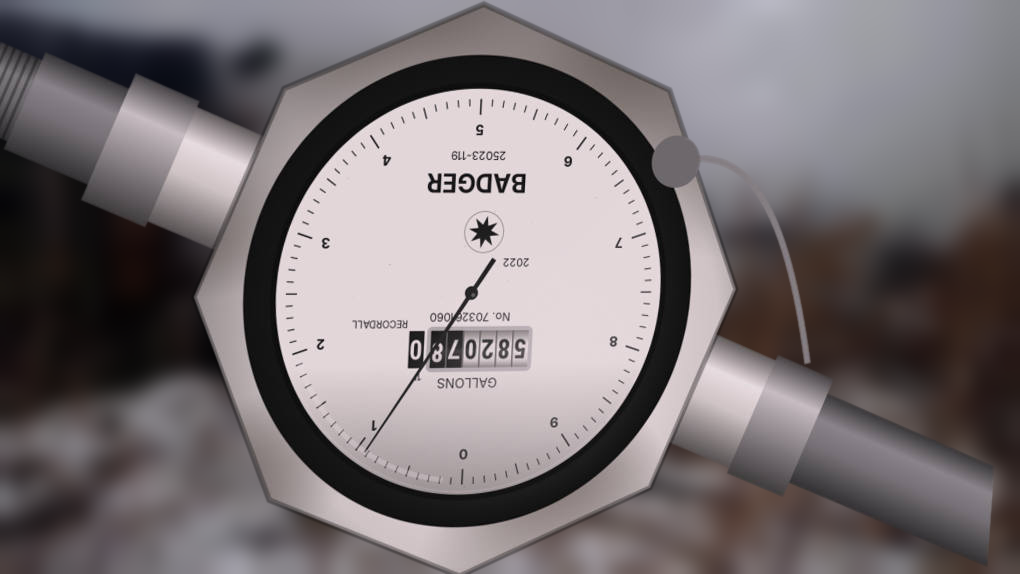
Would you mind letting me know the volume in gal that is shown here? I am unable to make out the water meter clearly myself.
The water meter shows 5820780.9 gal
